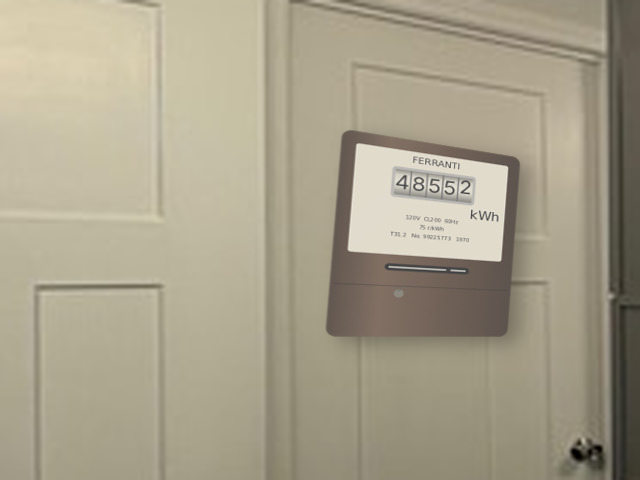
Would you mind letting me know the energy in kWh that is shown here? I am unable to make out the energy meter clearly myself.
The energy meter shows 48552 kWh
